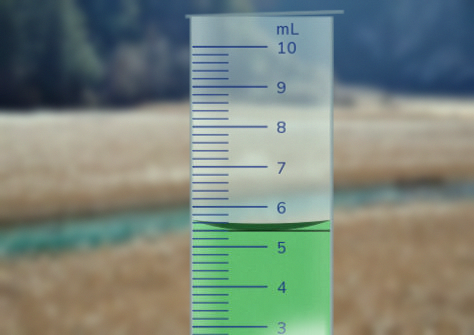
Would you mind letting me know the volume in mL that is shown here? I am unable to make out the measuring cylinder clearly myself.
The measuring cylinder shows 5.4 mL
